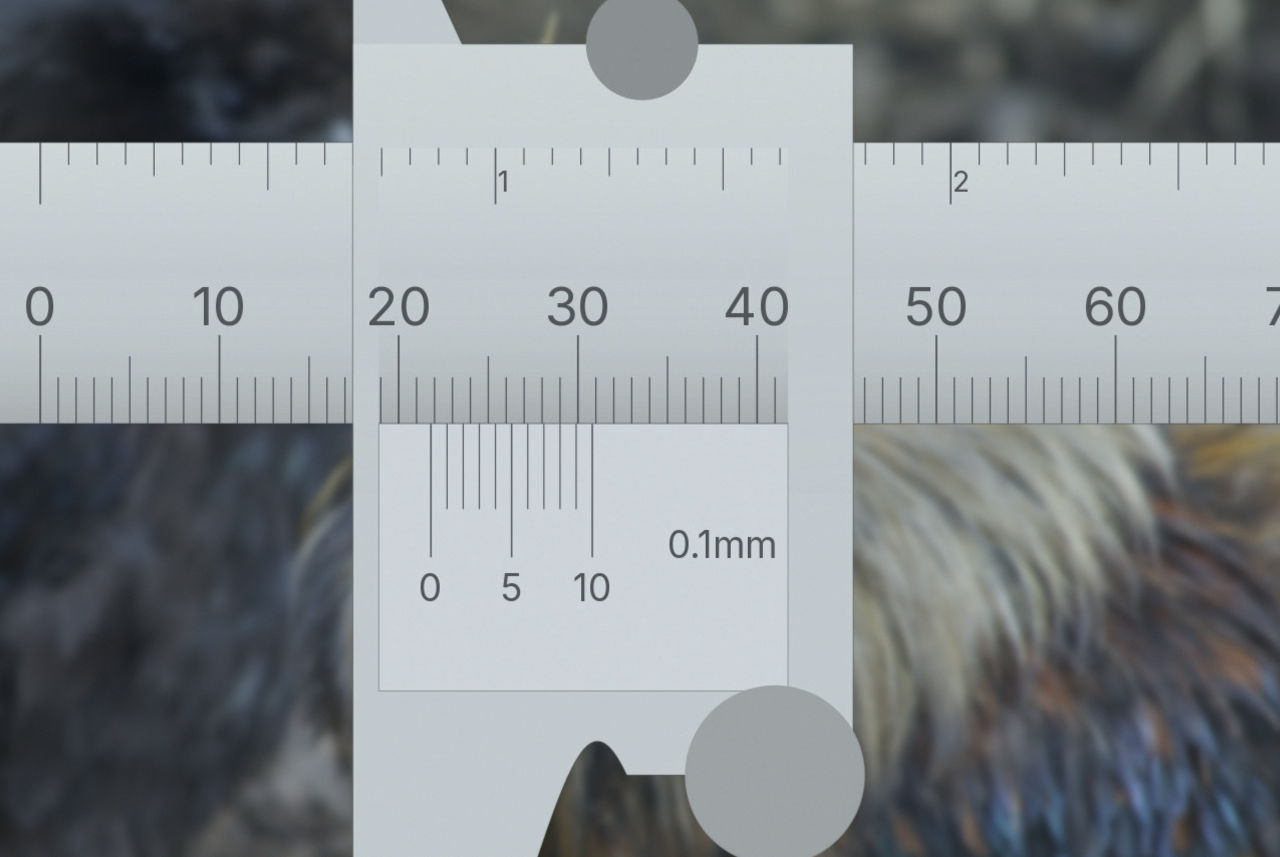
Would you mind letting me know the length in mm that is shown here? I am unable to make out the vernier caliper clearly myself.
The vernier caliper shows 21.8 mm
